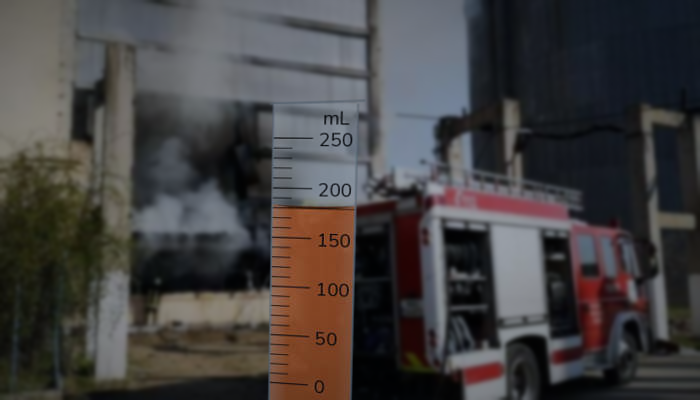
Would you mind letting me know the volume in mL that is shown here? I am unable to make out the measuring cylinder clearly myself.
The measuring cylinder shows 180 mL
